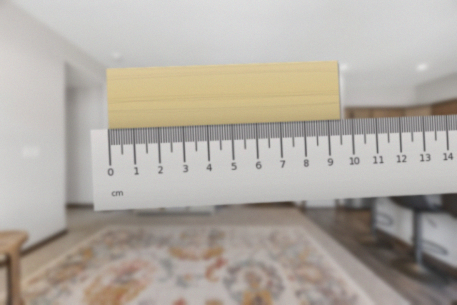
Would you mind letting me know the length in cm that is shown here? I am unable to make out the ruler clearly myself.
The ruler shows 9.5 cm
